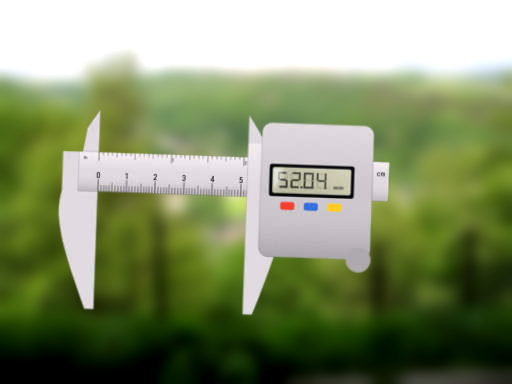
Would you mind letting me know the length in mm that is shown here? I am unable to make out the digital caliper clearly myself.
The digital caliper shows 52.04 mm
